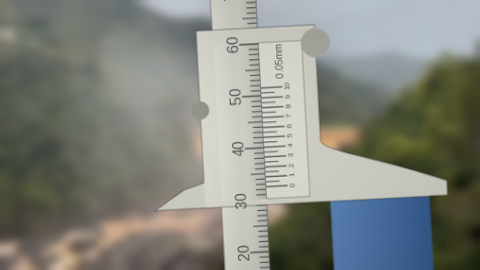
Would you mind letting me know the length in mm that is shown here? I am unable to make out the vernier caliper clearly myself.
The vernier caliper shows 32.5 mm
